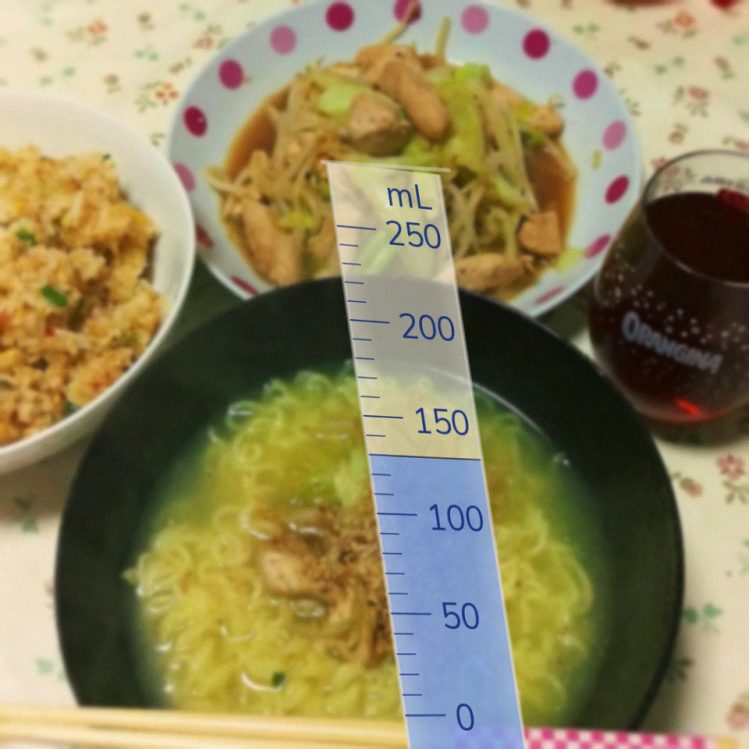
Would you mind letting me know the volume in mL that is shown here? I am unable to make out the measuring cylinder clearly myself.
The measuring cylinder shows 130 mL
